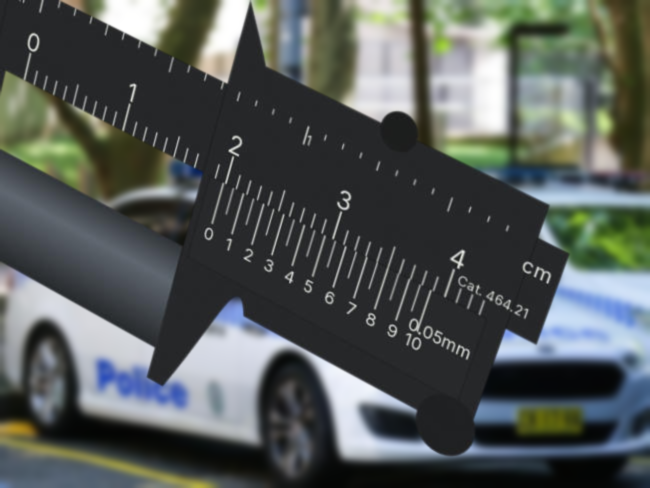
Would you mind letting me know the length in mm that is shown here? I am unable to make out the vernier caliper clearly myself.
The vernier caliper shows 19.8 mm
